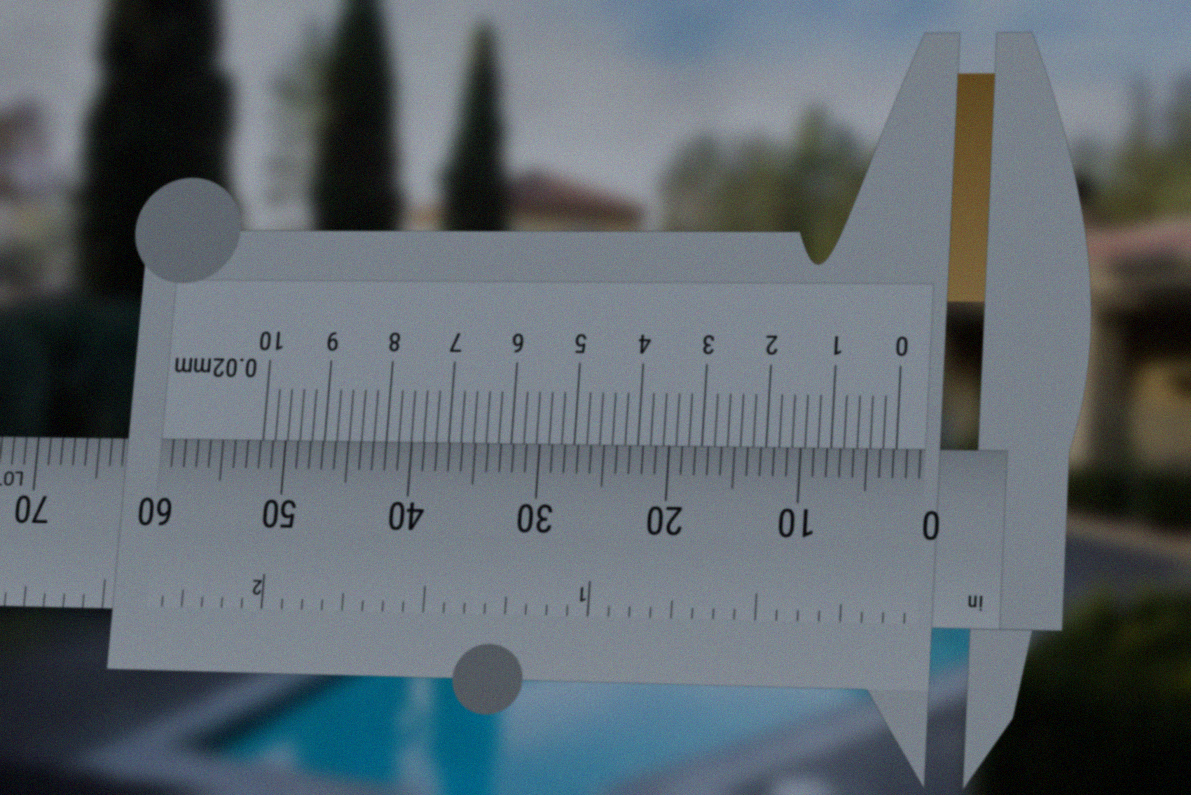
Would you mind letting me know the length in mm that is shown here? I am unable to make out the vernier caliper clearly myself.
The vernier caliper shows 2.8 mm
